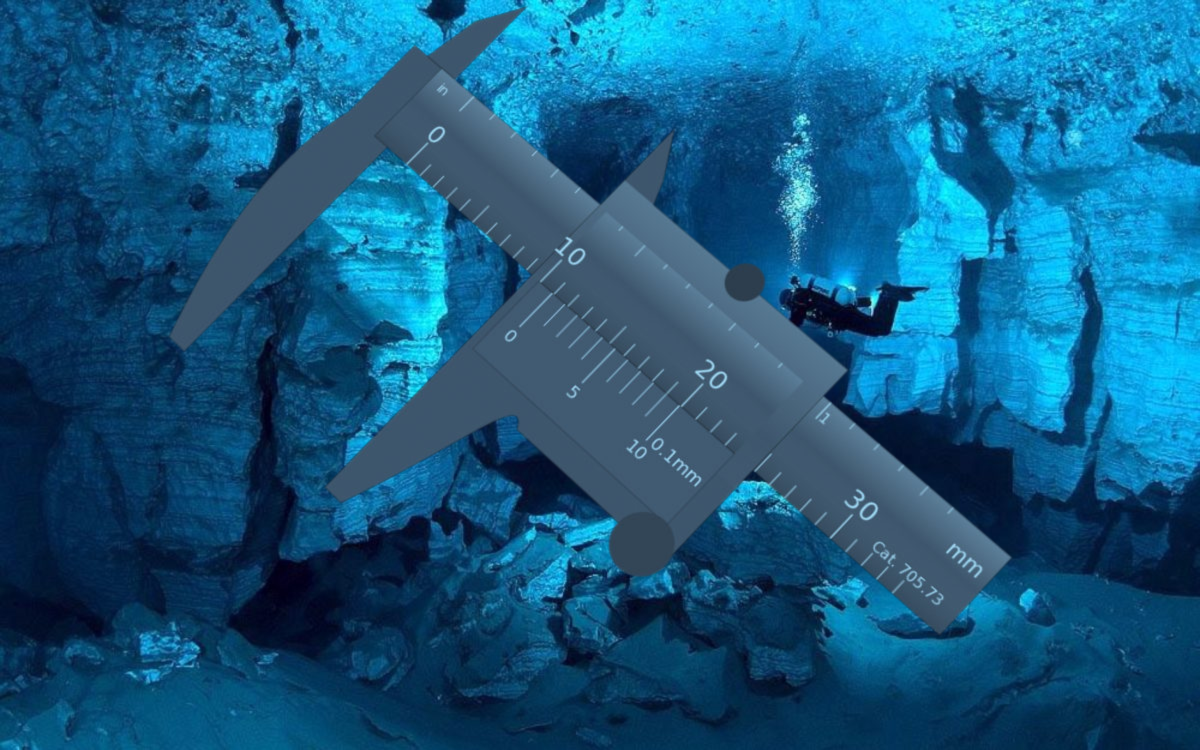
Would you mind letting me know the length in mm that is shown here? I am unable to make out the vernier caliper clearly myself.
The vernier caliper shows 10.9 mm
